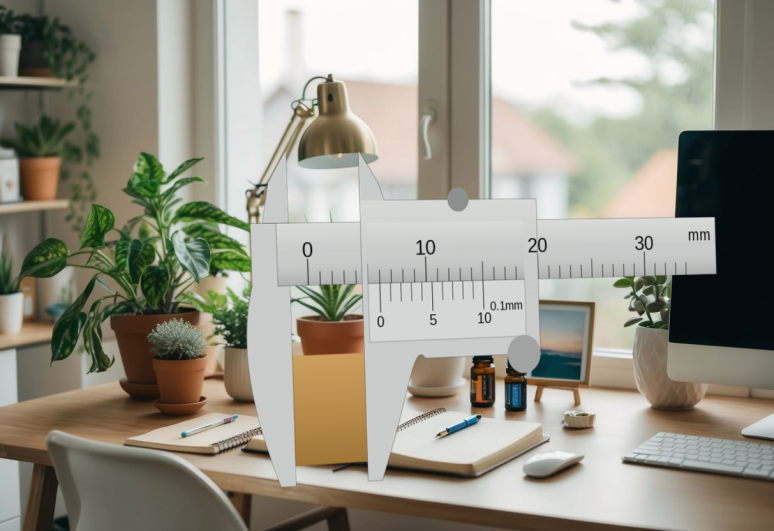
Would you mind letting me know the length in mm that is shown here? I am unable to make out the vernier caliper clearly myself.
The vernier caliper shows 6.0 mm
